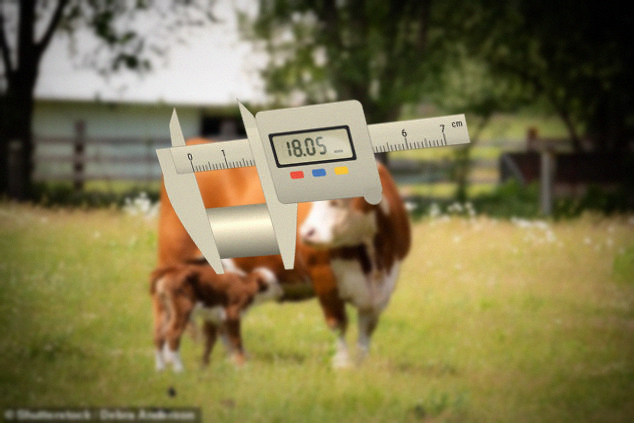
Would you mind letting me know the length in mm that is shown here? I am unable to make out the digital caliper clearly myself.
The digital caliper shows 18.05 mm
